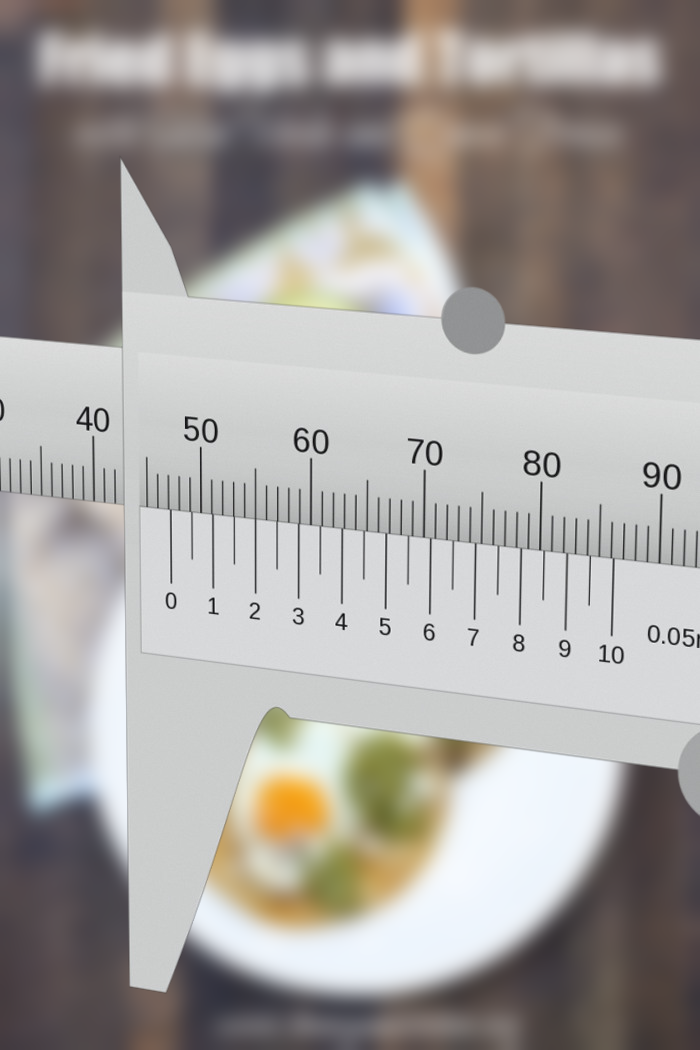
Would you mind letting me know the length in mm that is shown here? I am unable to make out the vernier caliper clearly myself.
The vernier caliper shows 47.2 mm
